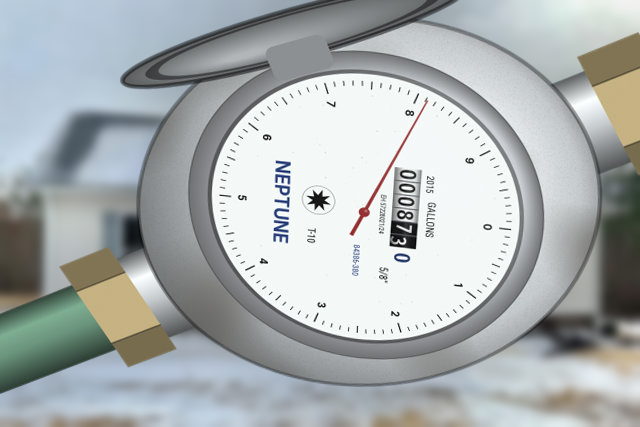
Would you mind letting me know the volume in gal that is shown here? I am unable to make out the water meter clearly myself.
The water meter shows 8728.1 gal
